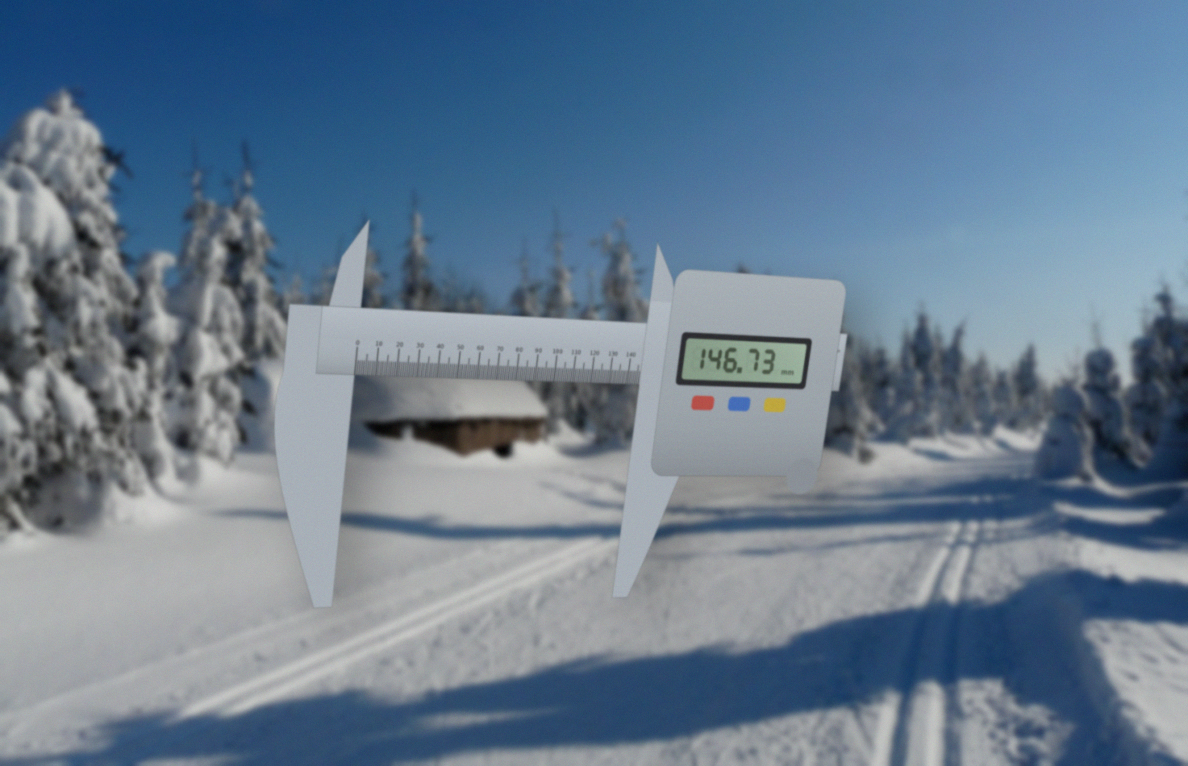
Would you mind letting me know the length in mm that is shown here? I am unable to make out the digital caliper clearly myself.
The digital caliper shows 146.73 mm
